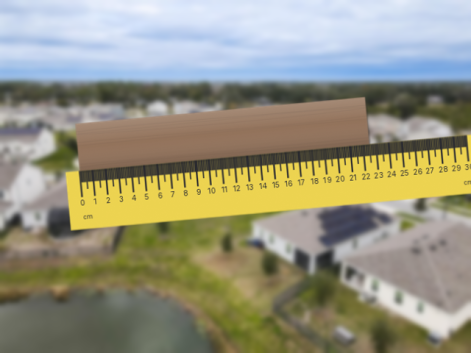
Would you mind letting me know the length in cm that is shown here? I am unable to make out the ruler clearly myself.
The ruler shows 22.5 cm
